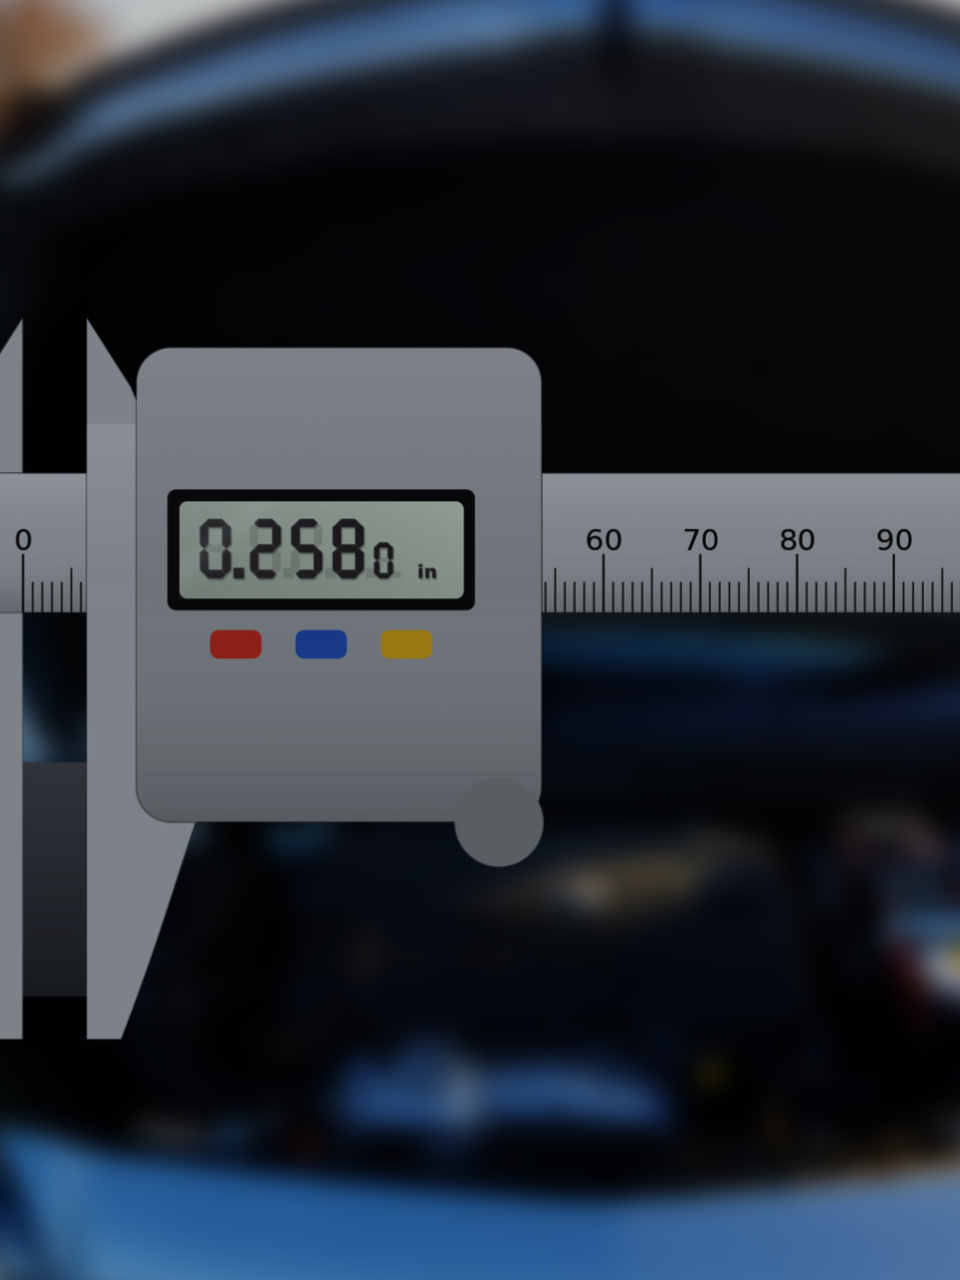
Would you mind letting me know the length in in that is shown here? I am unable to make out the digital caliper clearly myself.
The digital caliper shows 0.2580 in
